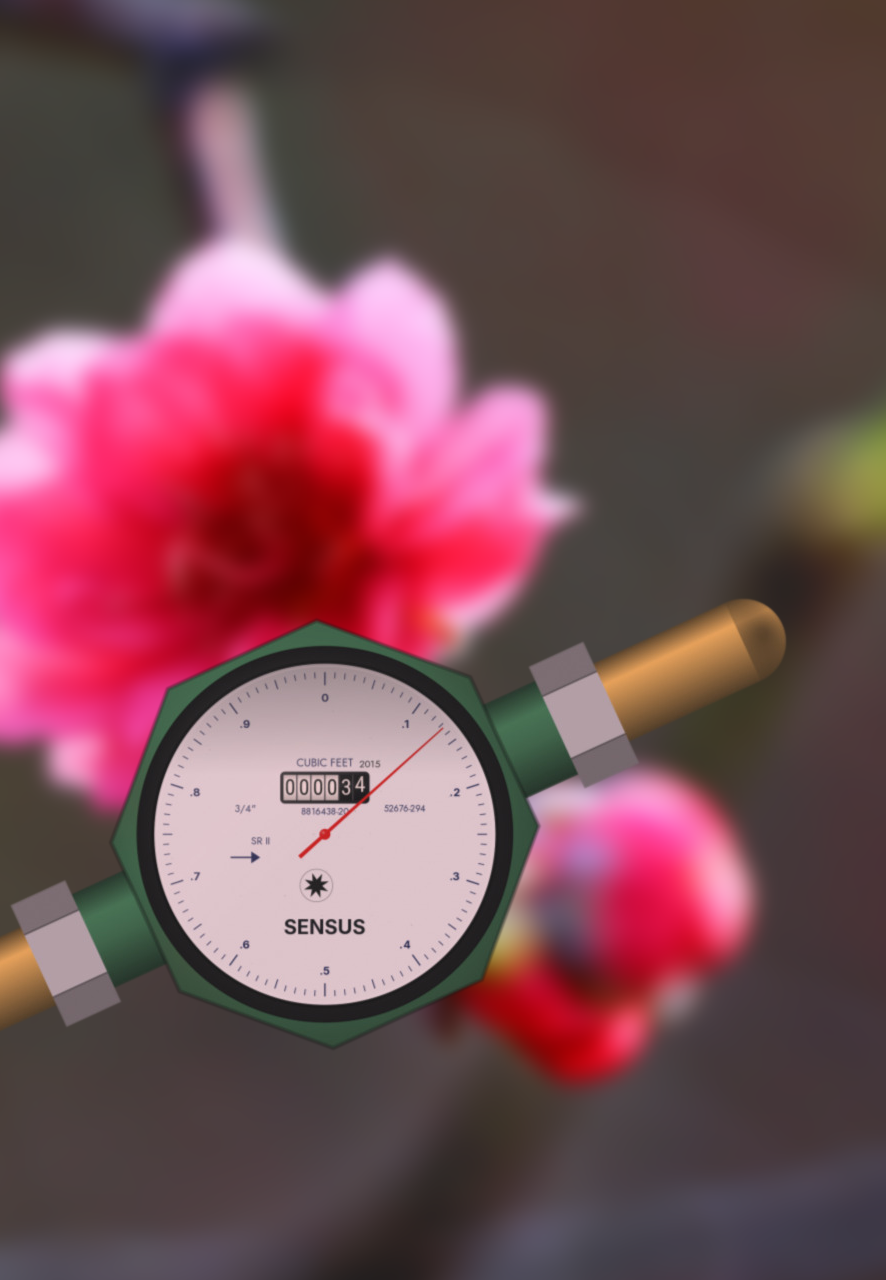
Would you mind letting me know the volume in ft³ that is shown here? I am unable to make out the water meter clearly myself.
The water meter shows 34.13 ft³
